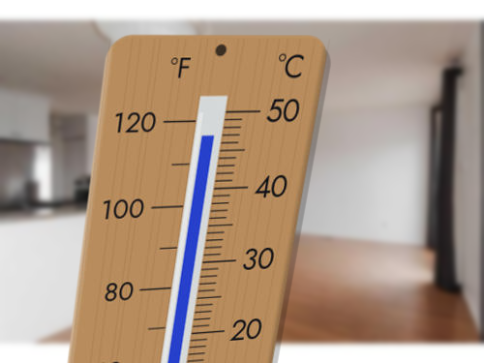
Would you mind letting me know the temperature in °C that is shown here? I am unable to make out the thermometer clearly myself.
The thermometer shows 47 °C
